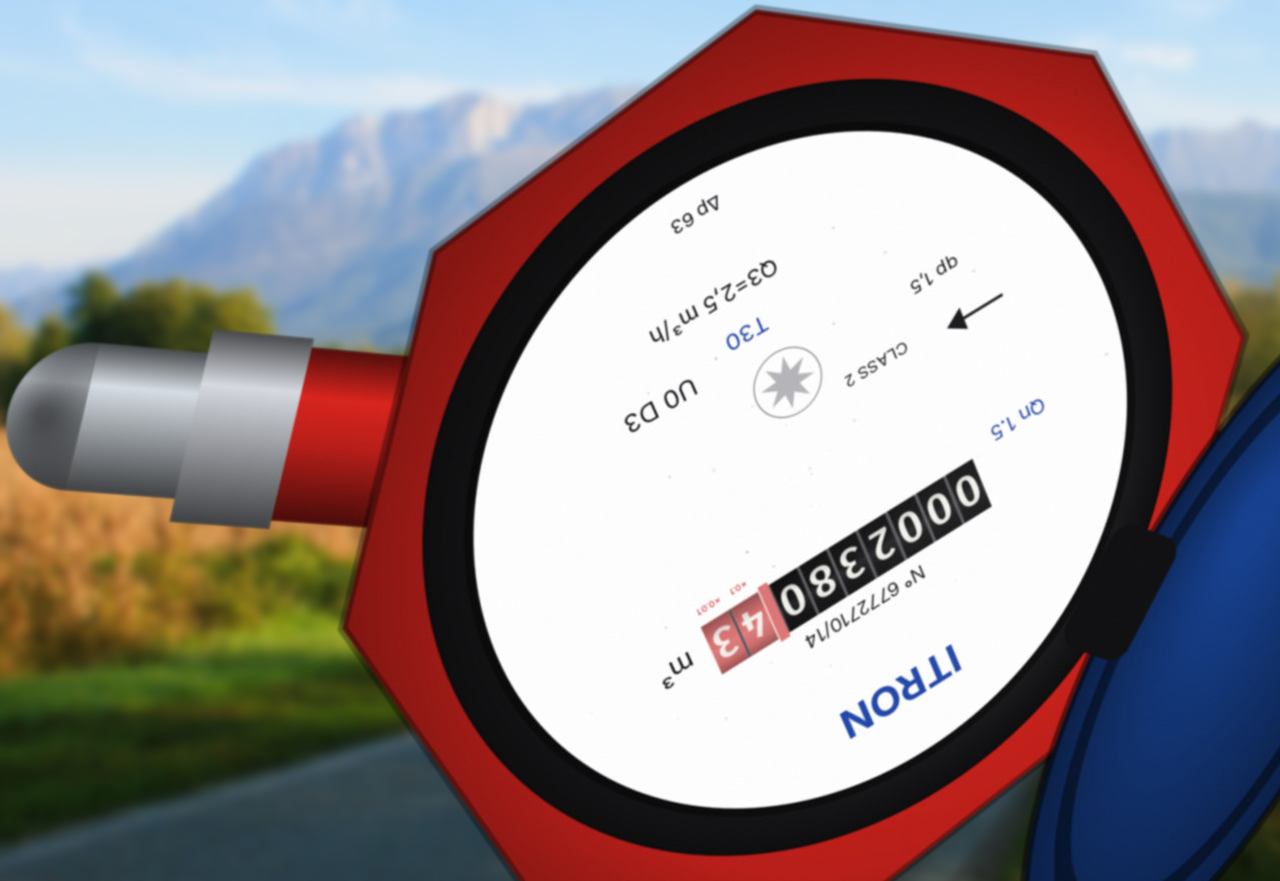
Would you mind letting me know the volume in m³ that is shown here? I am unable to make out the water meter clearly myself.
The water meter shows 2380.43 m³
